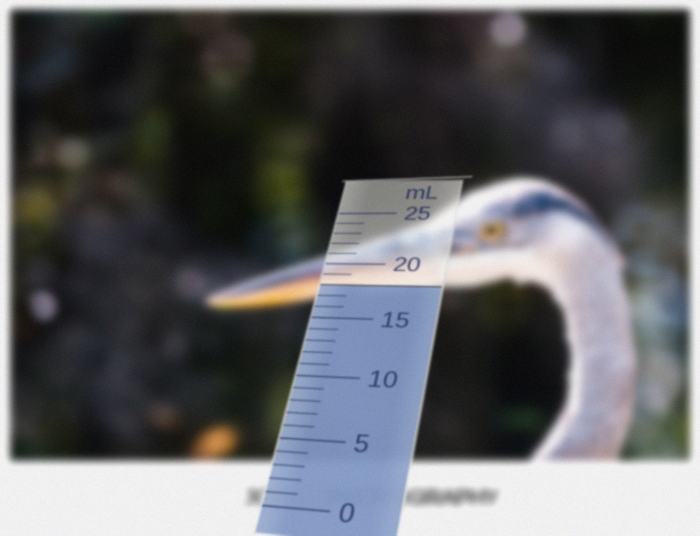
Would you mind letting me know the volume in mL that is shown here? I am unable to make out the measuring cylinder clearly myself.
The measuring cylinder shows 18 mL
